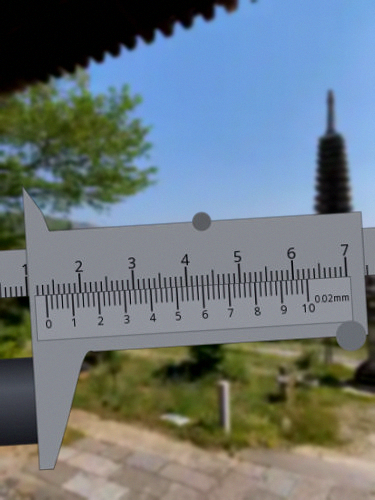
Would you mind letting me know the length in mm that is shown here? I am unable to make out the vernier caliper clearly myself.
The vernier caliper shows 13.6 mm
